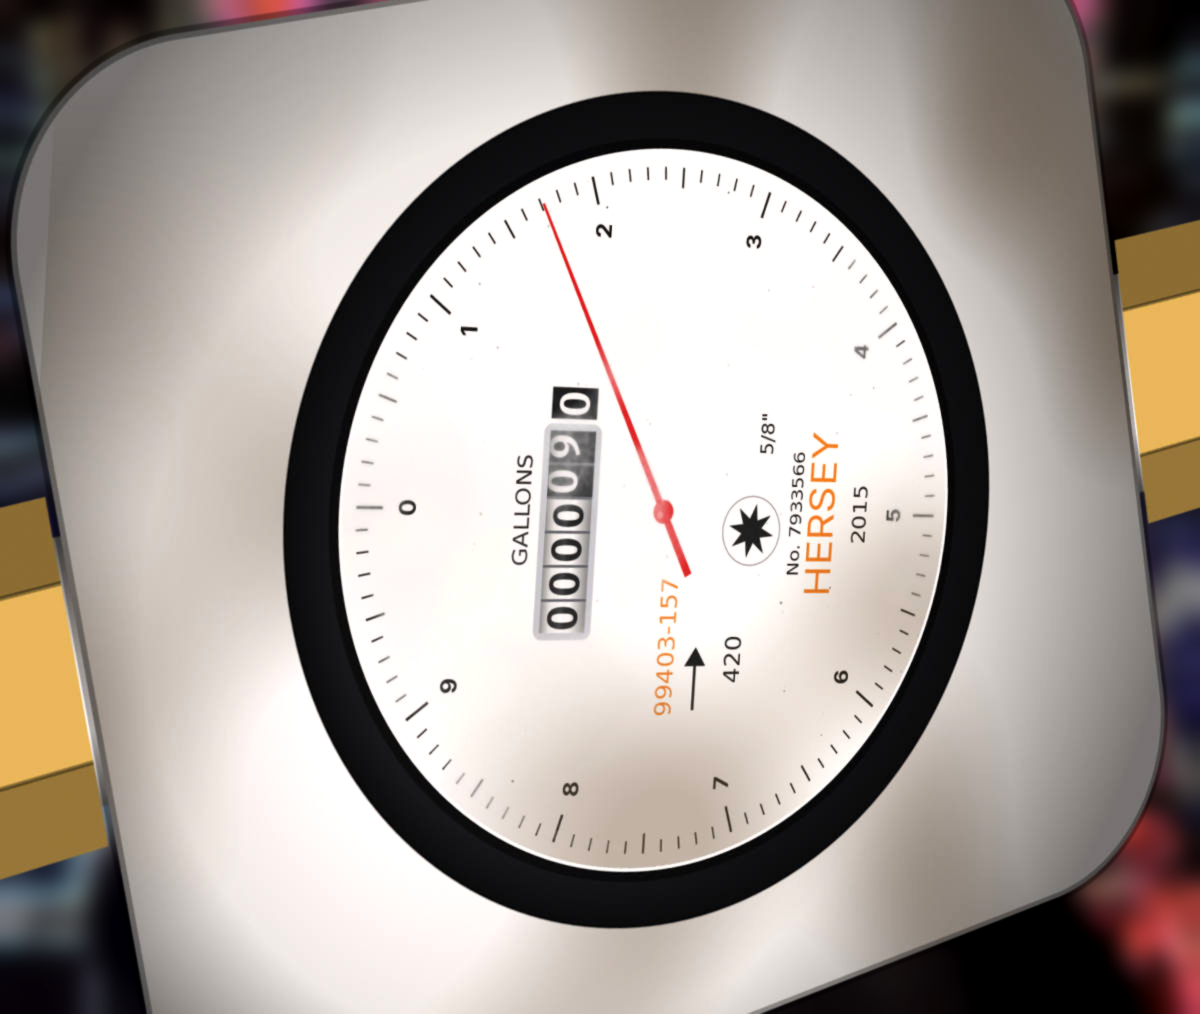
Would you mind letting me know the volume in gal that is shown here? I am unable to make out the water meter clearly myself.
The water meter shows 91.7 gal
